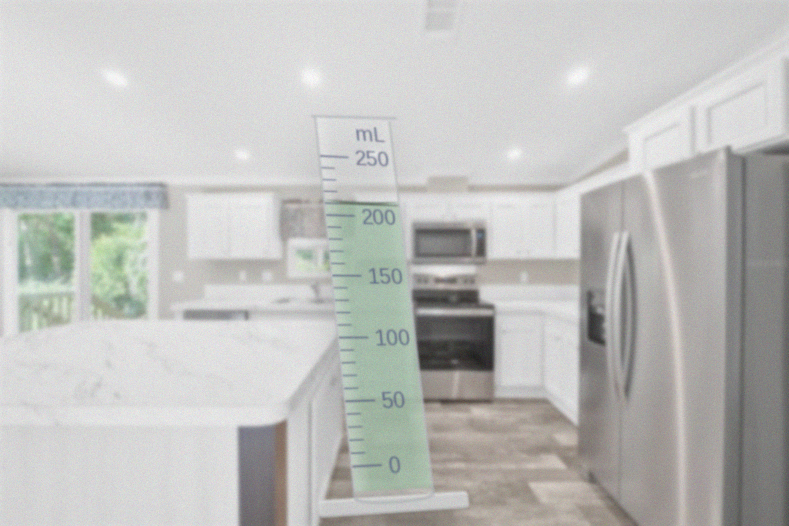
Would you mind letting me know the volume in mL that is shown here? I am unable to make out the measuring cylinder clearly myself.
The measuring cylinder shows 210 mL
